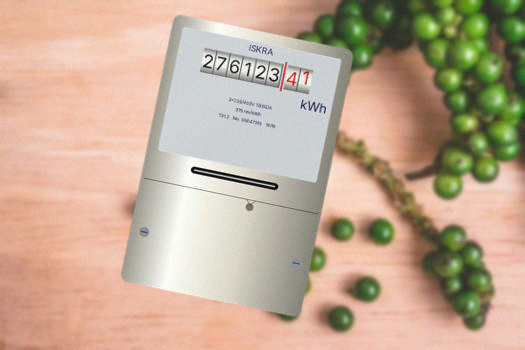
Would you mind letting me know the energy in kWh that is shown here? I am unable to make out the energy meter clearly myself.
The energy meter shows 276123.41 kWh
